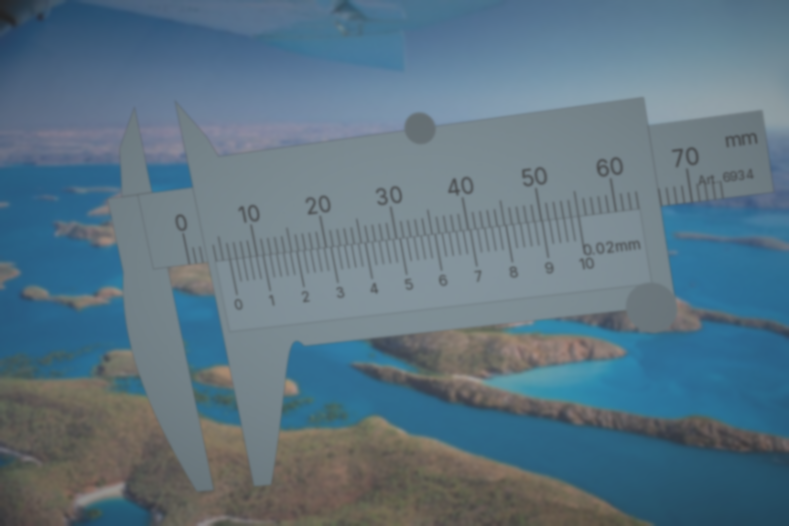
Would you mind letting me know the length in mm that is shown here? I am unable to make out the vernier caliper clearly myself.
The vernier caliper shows 6.0 mm
